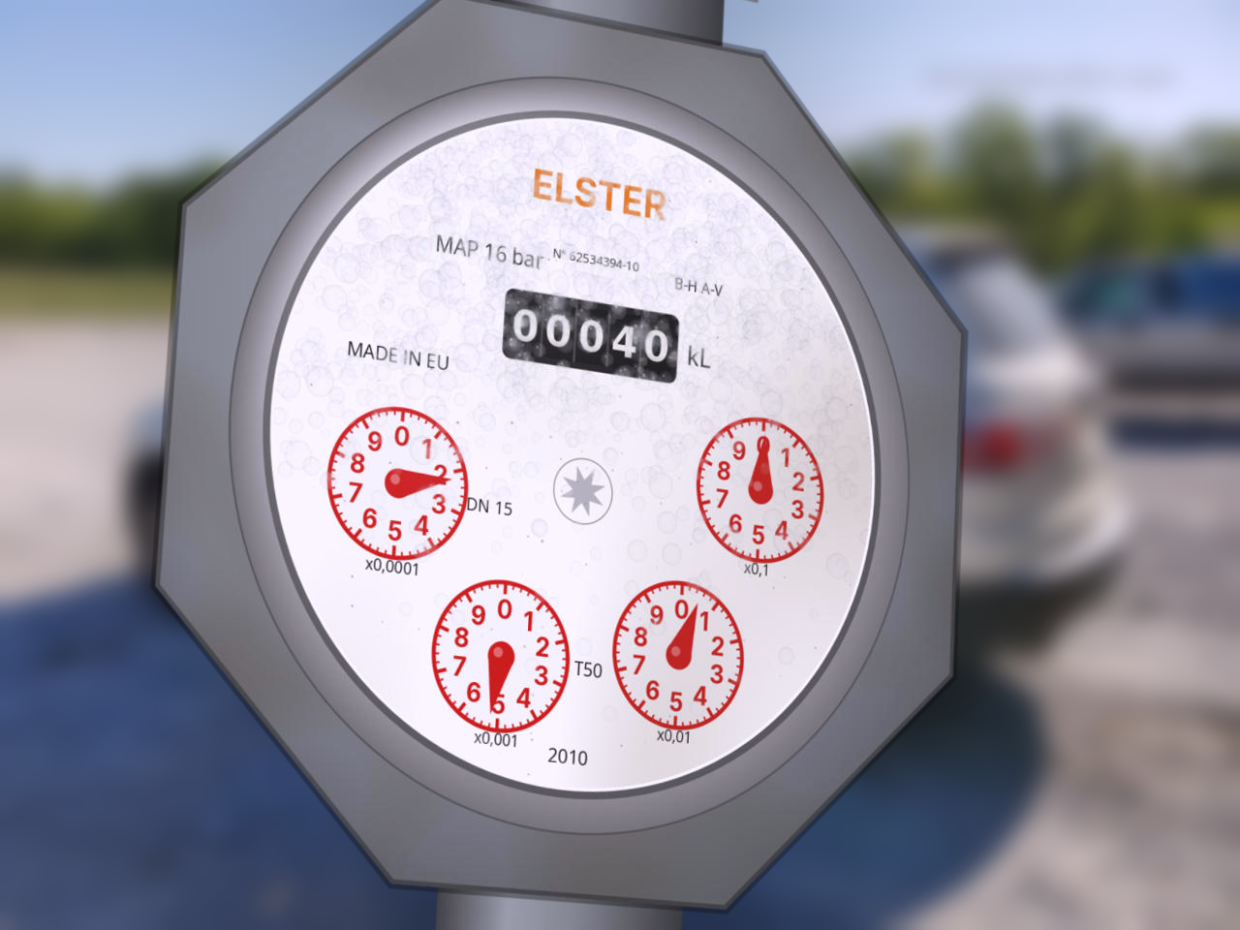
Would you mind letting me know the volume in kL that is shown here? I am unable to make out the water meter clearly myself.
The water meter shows 40.0052 kL
